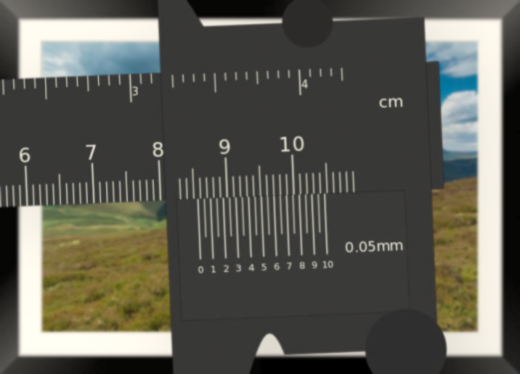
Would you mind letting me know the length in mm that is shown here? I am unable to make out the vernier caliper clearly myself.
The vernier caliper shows 85.6 mm
